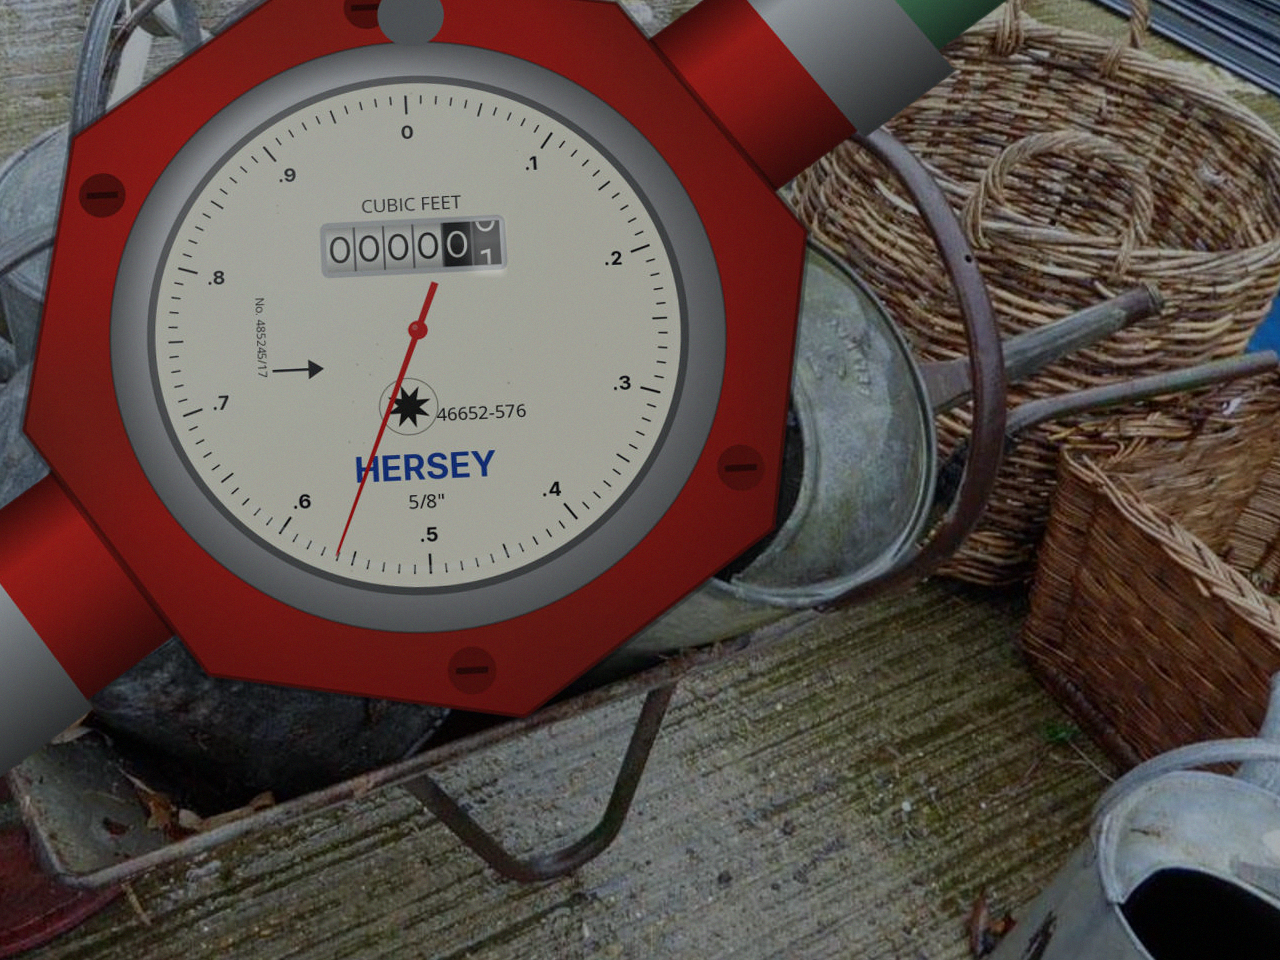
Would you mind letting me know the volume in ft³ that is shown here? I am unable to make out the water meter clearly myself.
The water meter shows 0.56 ft³
